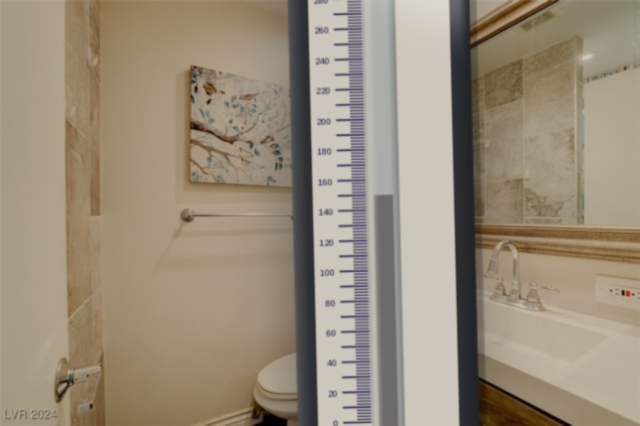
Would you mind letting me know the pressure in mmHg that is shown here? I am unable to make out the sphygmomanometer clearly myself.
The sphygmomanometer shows 150 mmHg
